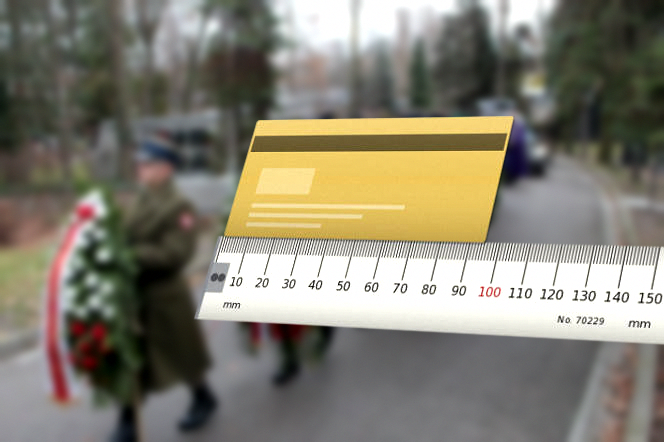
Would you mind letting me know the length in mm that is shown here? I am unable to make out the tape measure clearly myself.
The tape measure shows 95 mm
